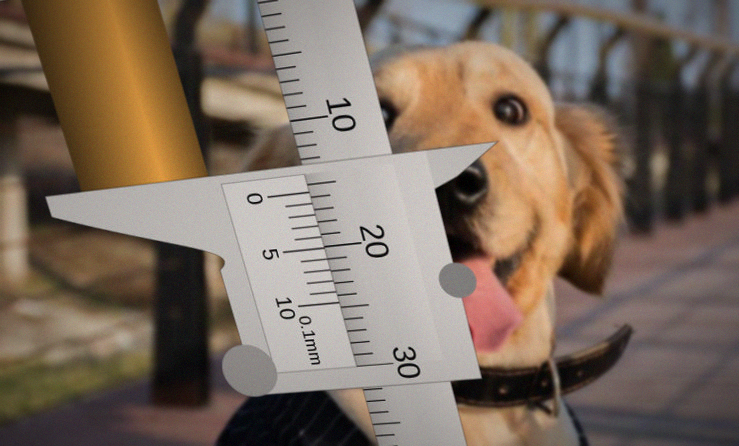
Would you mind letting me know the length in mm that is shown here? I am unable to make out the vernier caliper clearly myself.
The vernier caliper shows 15.6 mm
